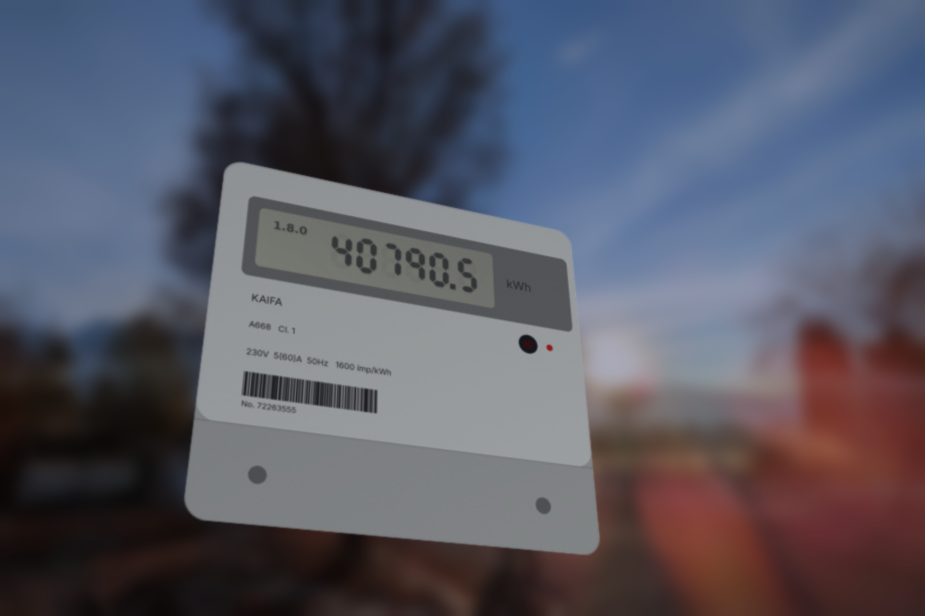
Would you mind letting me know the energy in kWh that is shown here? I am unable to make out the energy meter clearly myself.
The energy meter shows 40790.5 kWh
